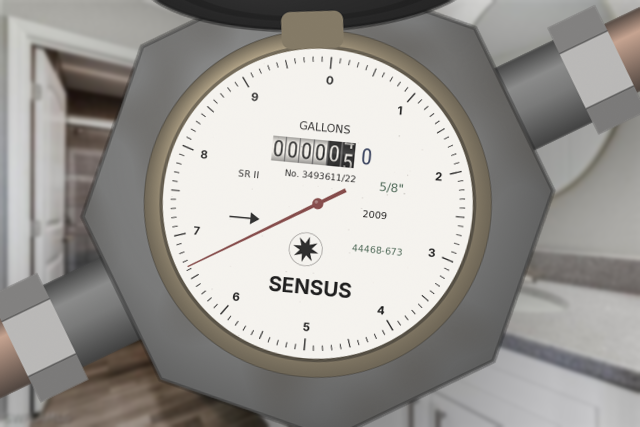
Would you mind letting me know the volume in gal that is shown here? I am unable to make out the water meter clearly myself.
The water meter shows 46.6 gal
